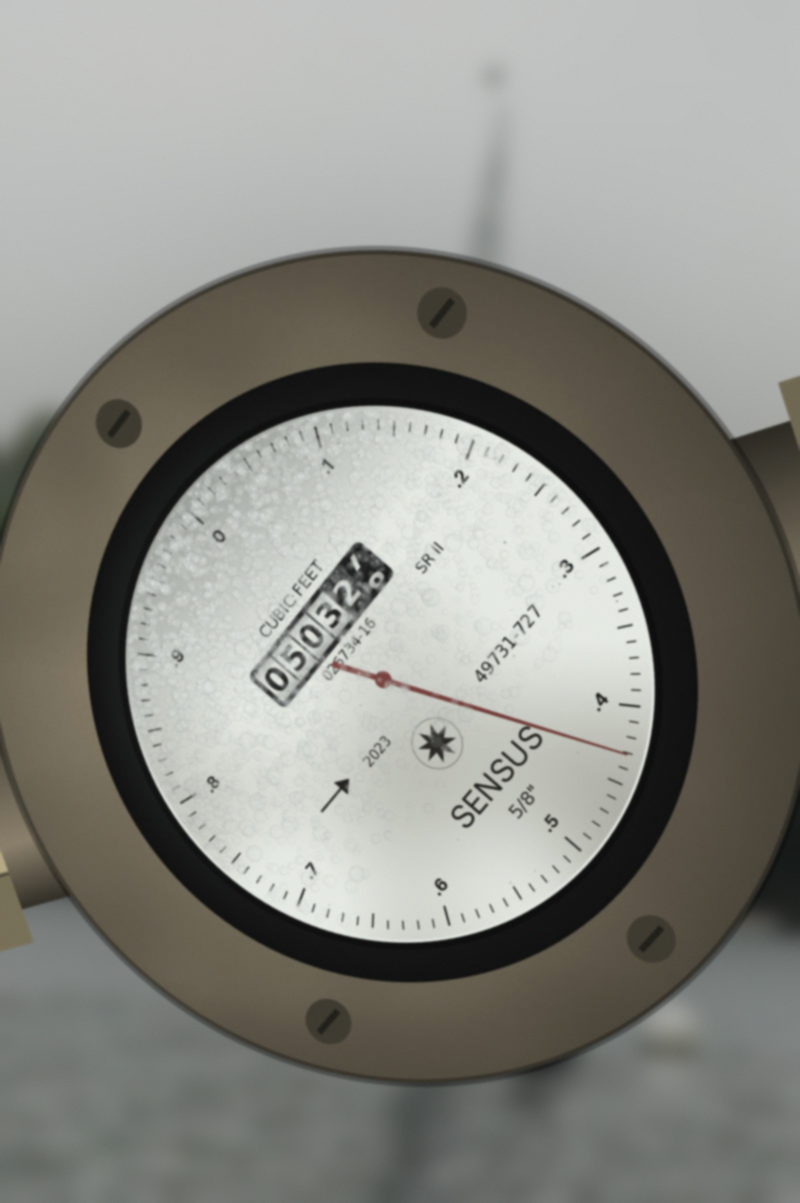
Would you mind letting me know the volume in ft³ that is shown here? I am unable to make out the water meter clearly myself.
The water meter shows 50327.43 ft³
